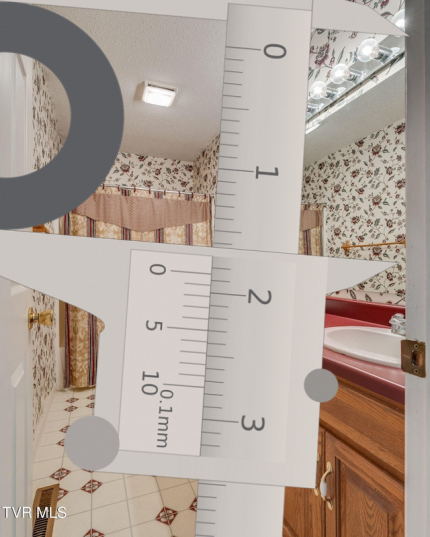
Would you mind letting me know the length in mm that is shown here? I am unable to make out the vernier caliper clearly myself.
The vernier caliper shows 18.5 mm
